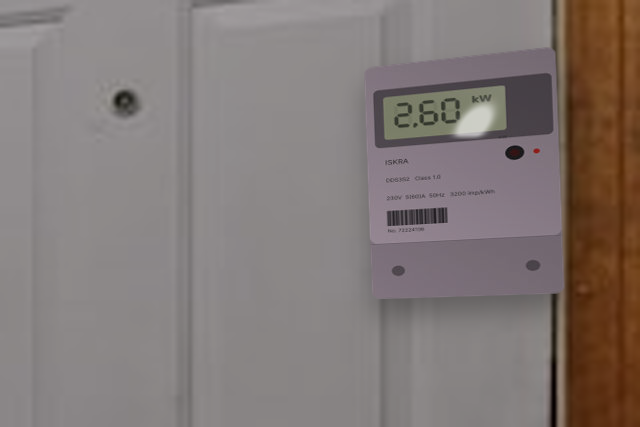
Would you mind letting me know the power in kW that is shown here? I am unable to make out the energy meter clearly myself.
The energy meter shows 2.60 kW
